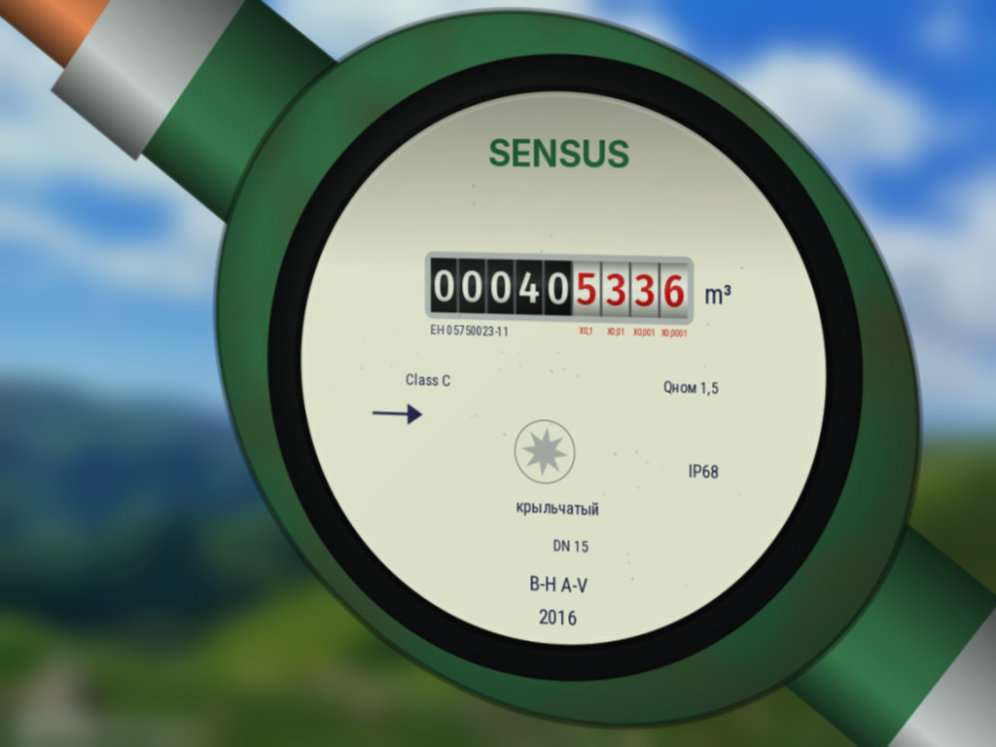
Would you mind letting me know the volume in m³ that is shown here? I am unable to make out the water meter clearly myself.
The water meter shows 40.5336 m³
